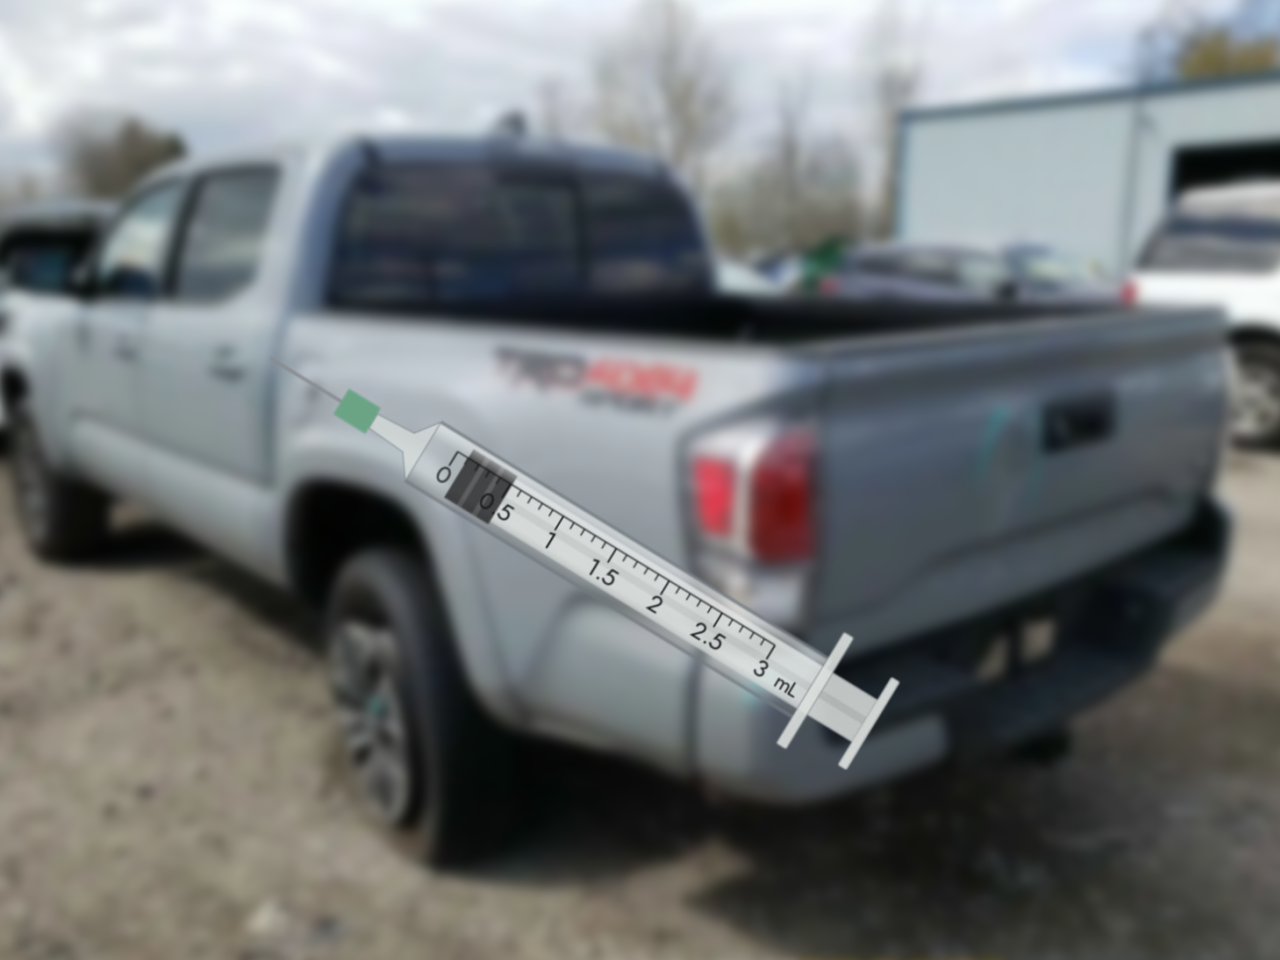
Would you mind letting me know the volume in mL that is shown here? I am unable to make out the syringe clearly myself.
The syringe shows 0.1 mL
